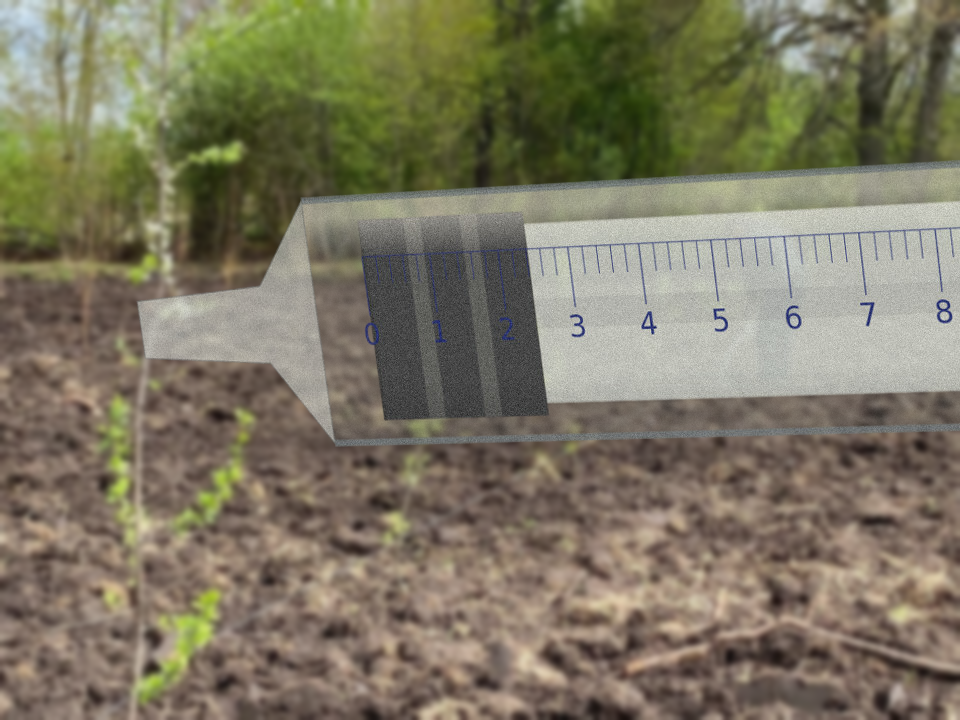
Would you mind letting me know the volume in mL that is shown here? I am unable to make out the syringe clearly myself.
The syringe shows 0 mL
